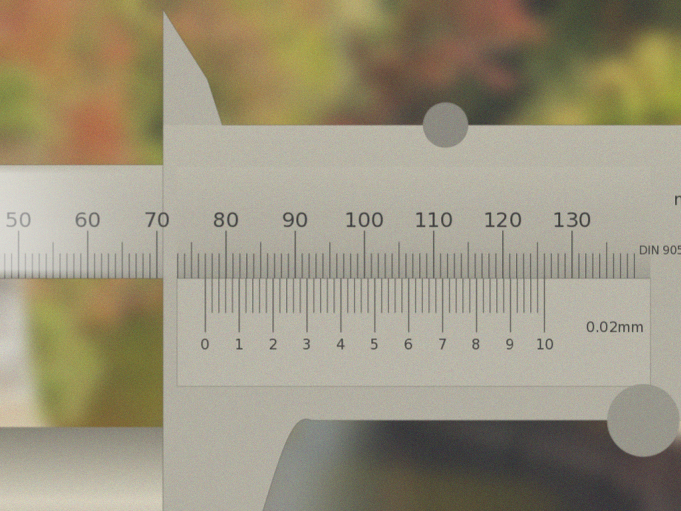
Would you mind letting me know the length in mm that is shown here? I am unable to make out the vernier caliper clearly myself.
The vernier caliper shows 77.0 mm
